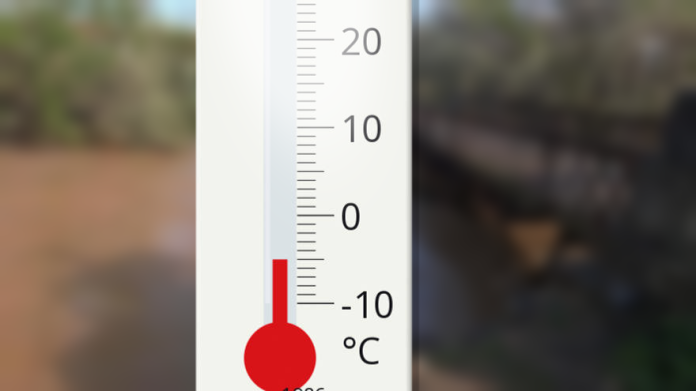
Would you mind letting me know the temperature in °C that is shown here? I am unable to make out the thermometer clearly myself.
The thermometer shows -5 °C
